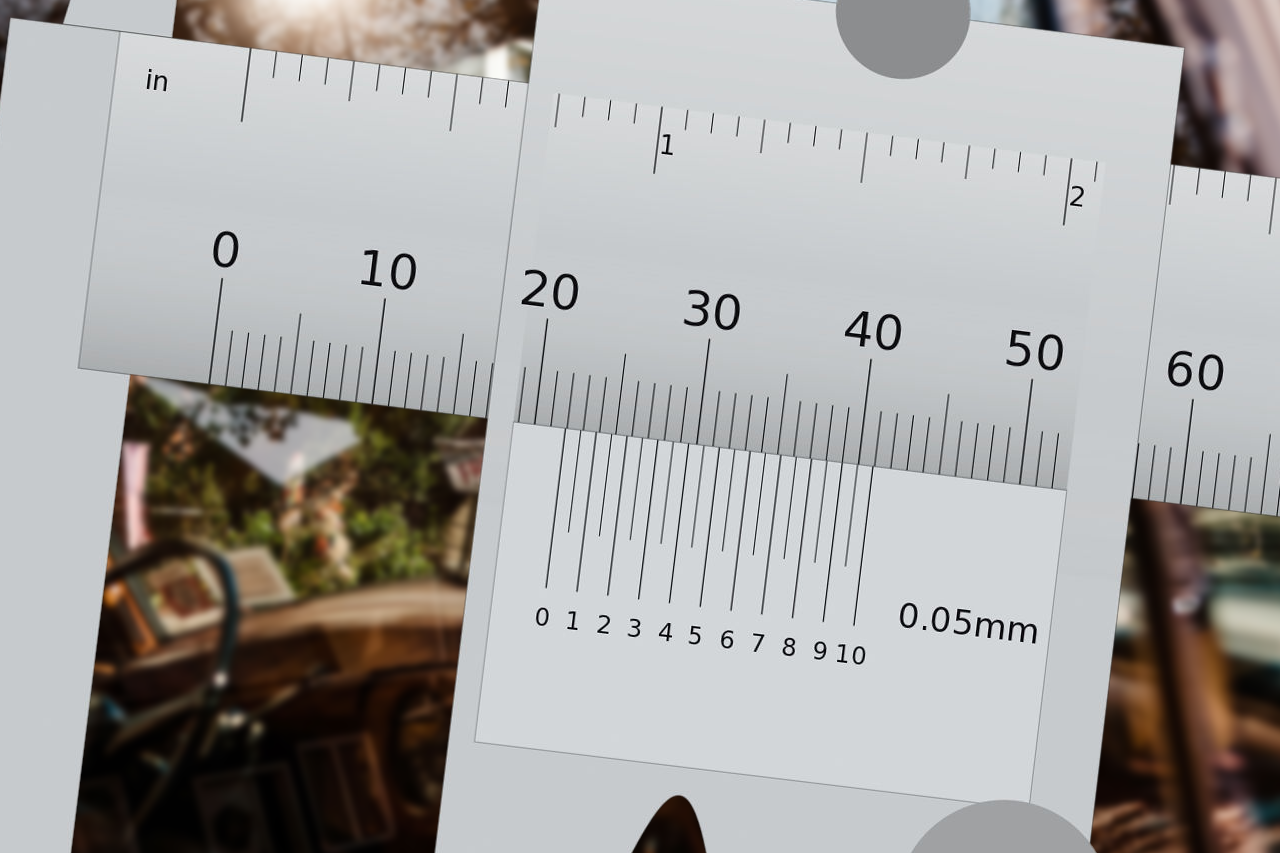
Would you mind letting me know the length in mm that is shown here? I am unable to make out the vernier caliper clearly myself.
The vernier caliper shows 21.9 mm
